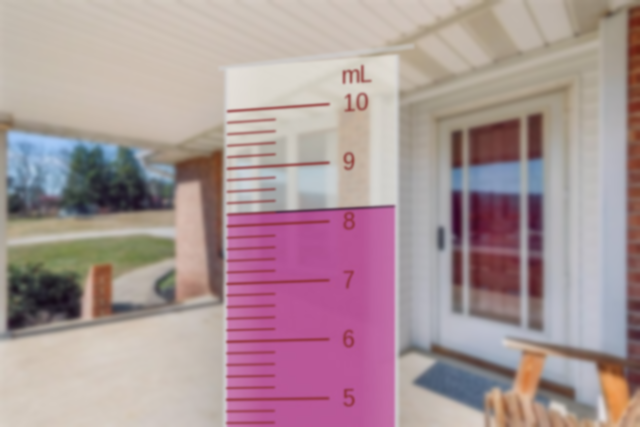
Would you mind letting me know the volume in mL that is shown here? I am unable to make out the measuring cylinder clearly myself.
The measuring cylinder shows 8.2 mL
